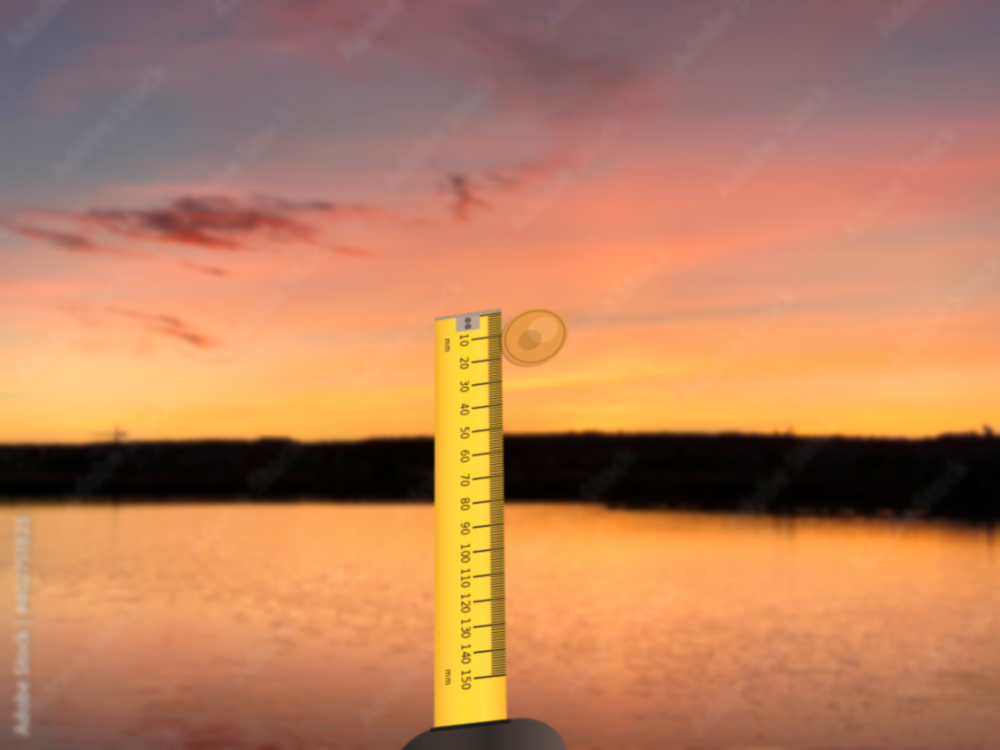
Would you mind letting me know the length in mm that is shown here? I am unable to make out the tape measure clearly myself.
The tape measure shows 25 mm
